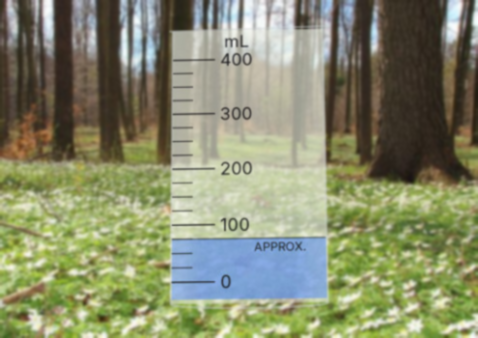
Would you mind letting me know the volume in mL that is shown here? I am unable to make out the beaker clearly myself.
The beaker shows 75 mL
